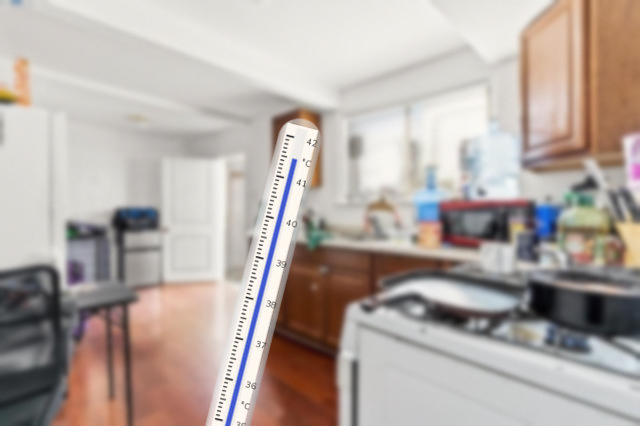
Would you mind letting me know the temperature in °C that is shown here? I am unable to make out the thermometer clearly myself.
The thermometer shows 41.5 °C
